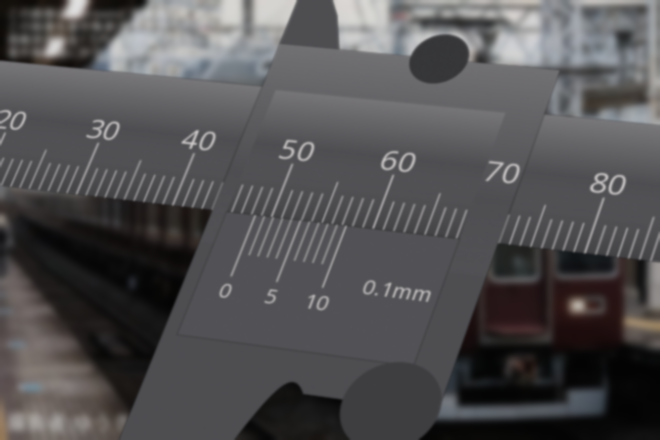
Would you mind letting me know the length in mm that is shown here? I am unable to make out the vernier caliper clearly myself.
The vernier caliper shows 48.4 mm
